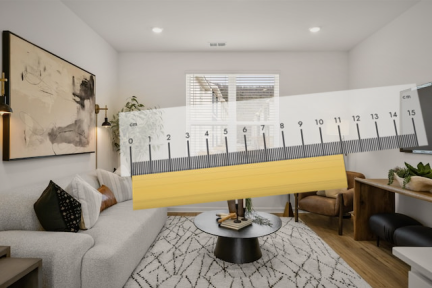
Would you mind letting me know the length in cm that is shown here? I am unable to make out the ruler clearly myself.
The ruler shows 11 cm
